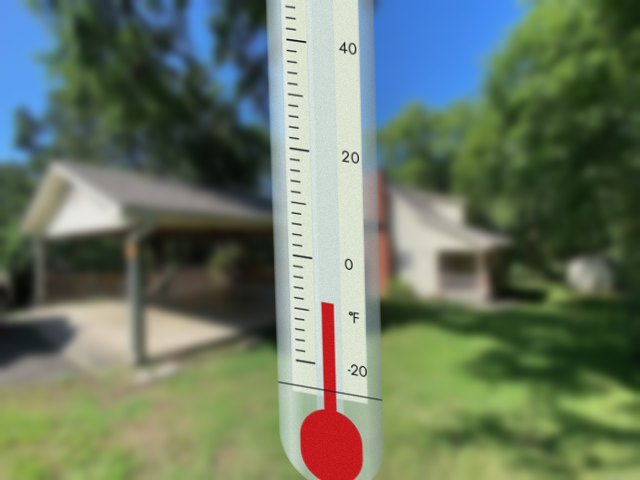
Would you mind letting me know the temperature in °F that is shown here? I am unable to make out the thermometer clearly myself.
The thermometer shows -8 °F
